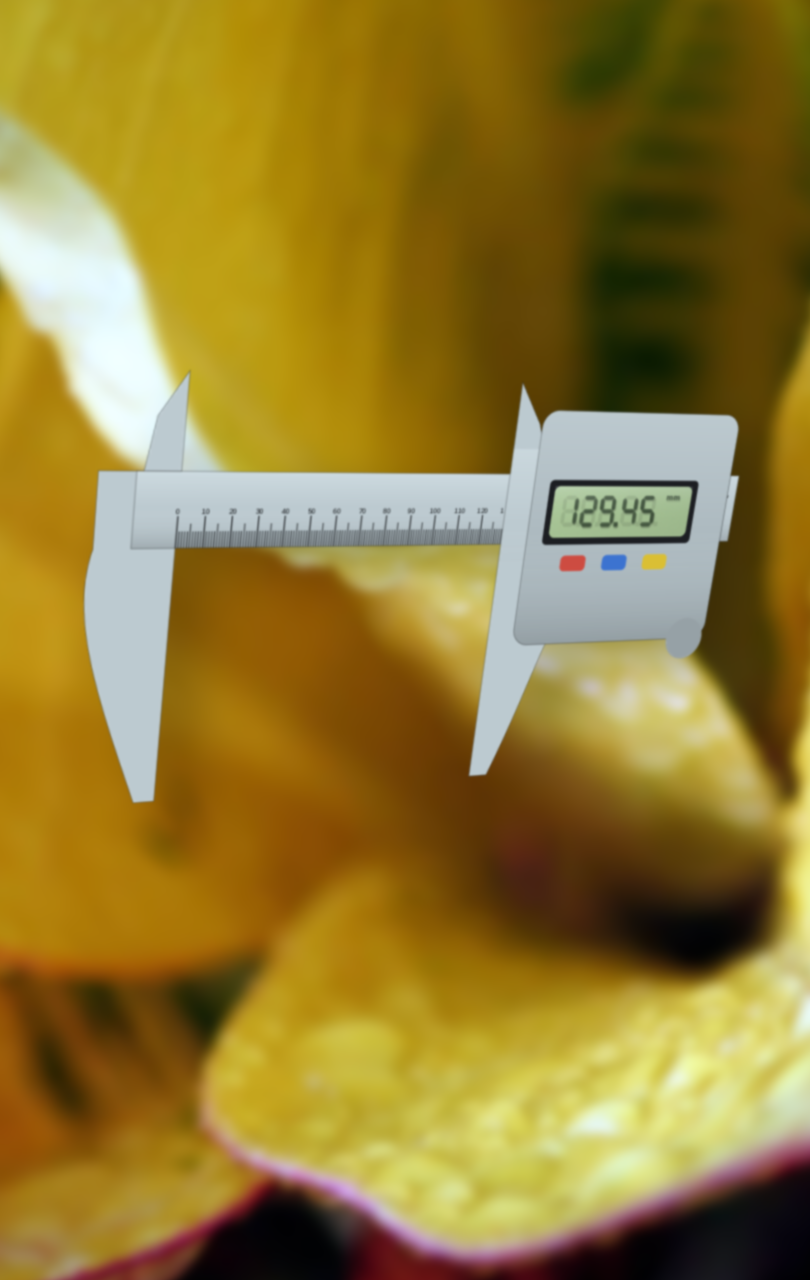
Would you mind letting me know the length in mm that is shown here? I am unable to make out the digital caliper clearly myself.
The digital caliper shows 129.45 mm
